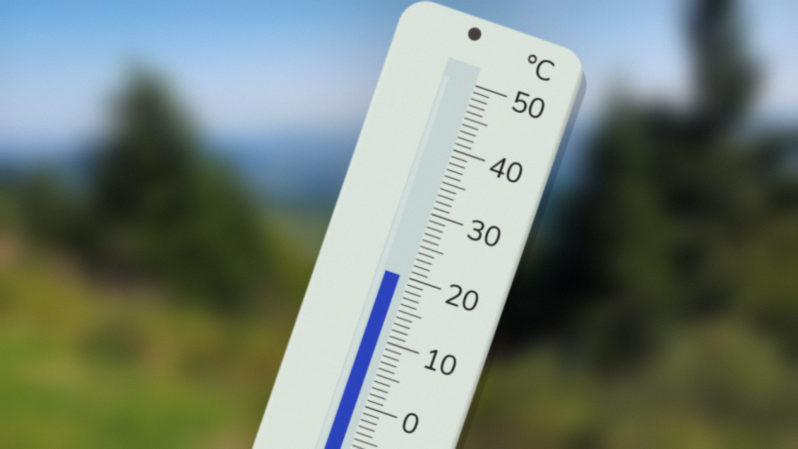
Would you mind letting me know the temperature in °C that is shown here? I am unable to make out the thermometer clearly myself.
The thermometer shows 20 °C
